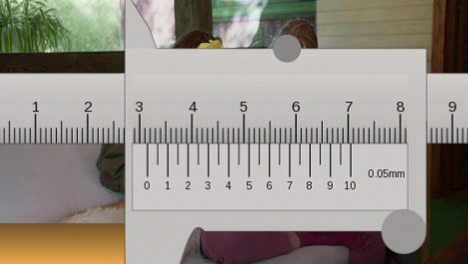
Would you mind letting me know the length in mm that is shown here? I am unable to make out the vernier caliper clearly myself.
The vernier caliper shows 31.5 mm
